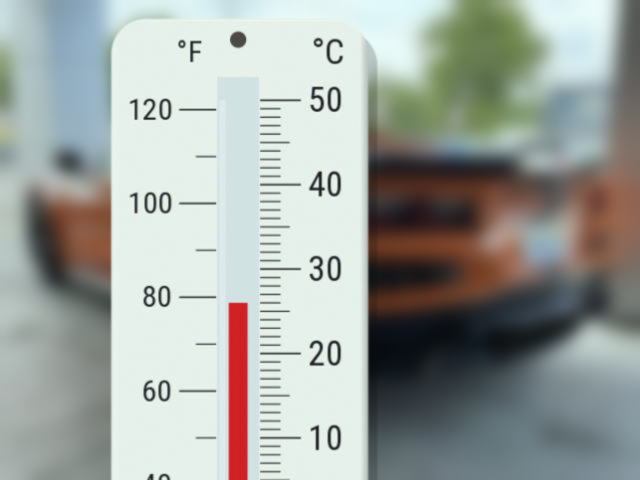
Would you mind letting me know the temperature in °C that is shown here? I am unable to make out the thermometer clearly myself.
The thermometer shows 26 °C
